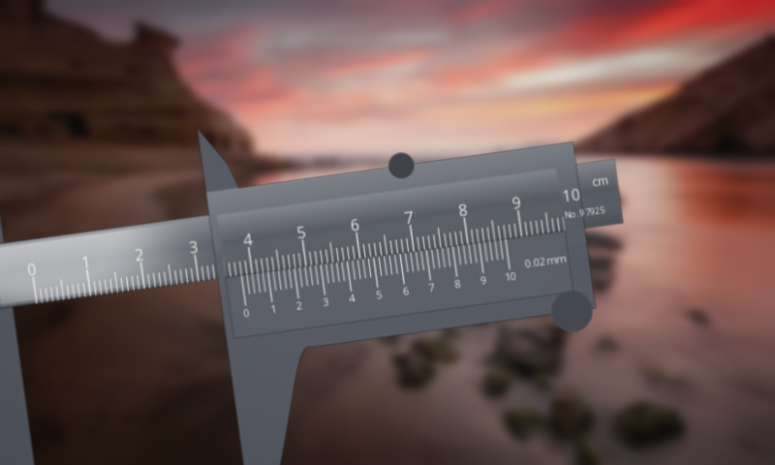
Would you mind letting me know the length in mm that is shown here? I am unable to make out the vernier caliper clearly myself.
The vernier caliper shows 38.0 mm
